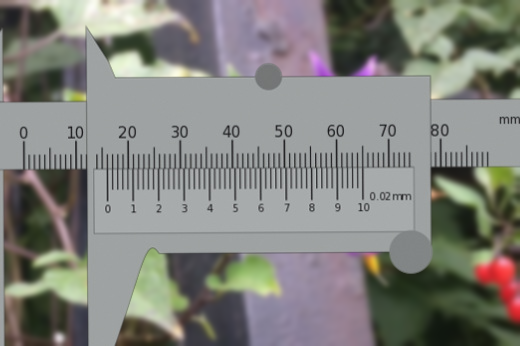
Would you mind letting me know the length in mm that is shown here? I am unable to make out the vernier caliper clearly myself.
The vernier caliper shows 16.0 mm
